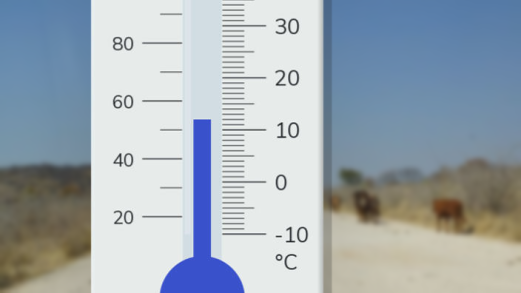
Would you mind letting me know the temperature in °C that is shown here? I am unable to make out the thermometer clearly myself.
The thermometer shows 12 °C
